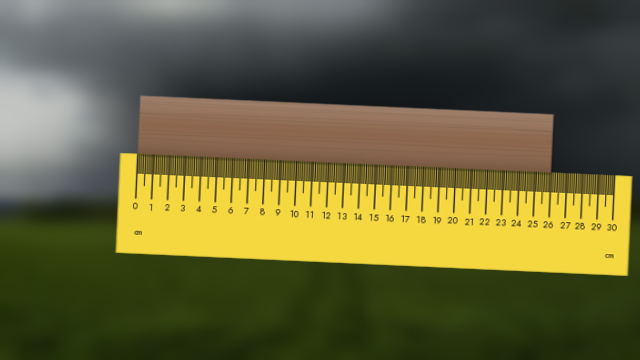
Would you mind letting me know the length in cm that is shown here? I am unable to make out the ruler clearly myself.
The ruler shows 26 cm
